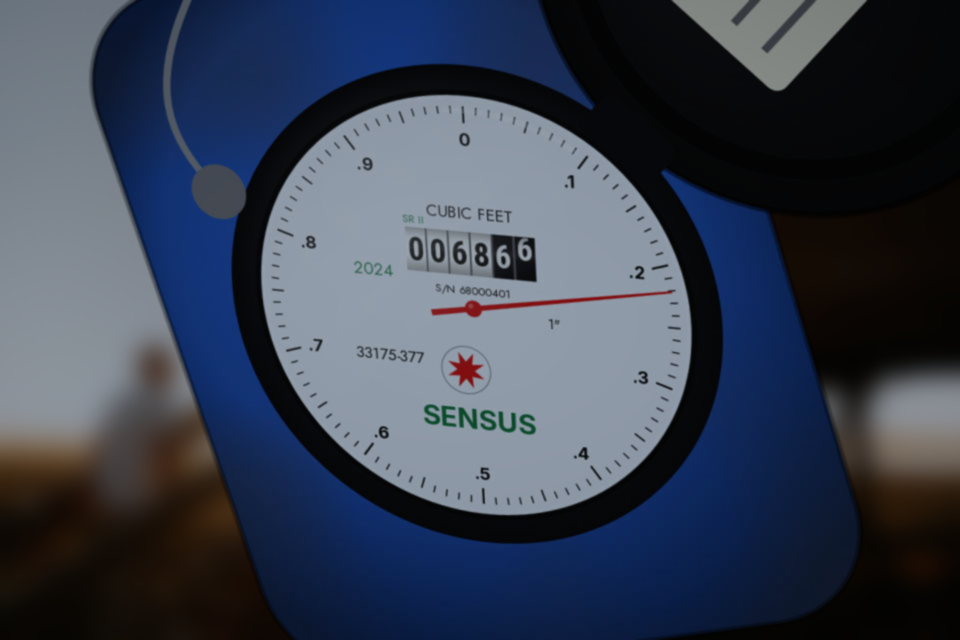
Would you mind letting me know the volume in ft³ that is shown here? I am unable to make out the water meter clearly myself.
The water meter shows 6866.22 ft³
